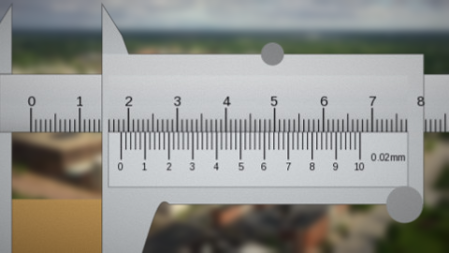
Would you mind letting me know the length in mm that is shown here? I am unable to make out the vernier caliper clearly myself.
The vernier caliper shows 18.5 mm
